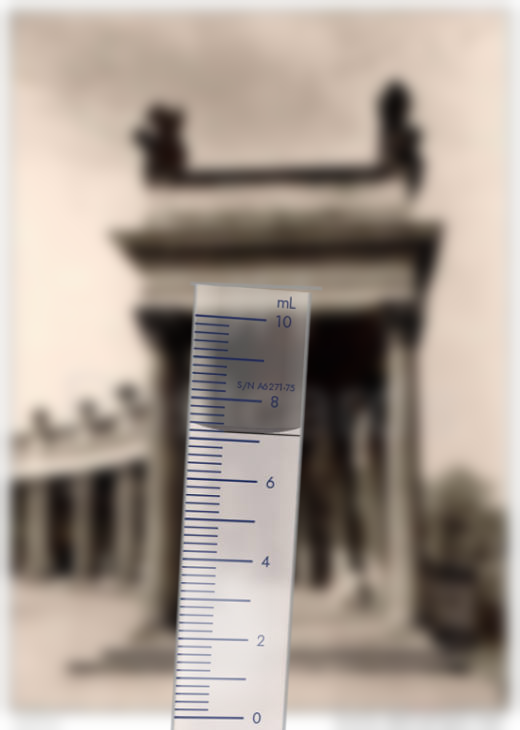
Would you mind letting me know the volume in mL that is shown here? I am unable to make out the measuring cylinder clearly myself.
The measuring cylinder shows 7.2 mL
